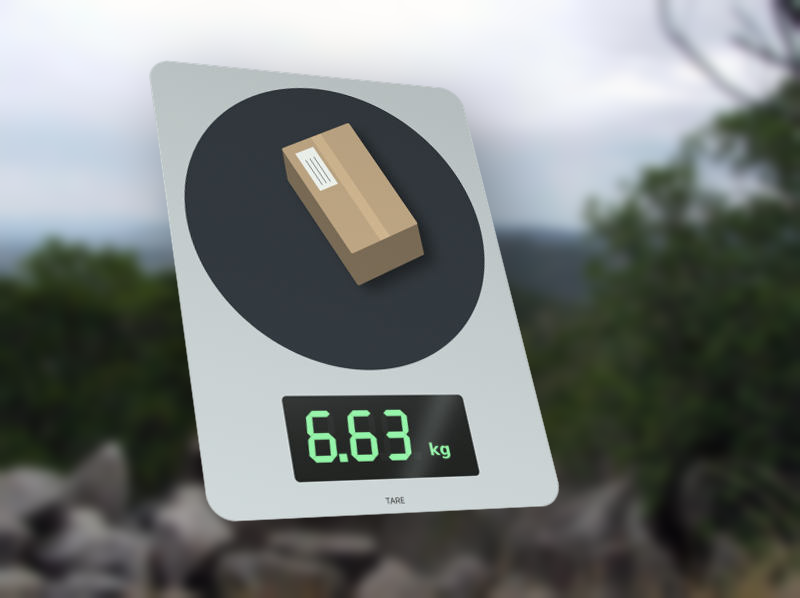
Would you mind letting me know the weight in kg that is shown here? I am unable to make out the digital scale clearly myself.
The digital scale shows 6.63 kg
